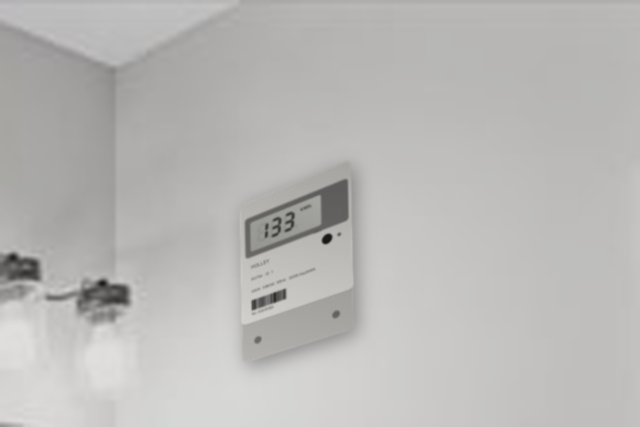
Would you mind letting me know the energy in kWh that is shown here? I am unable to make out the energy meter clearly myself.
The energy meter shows 133 kWh
